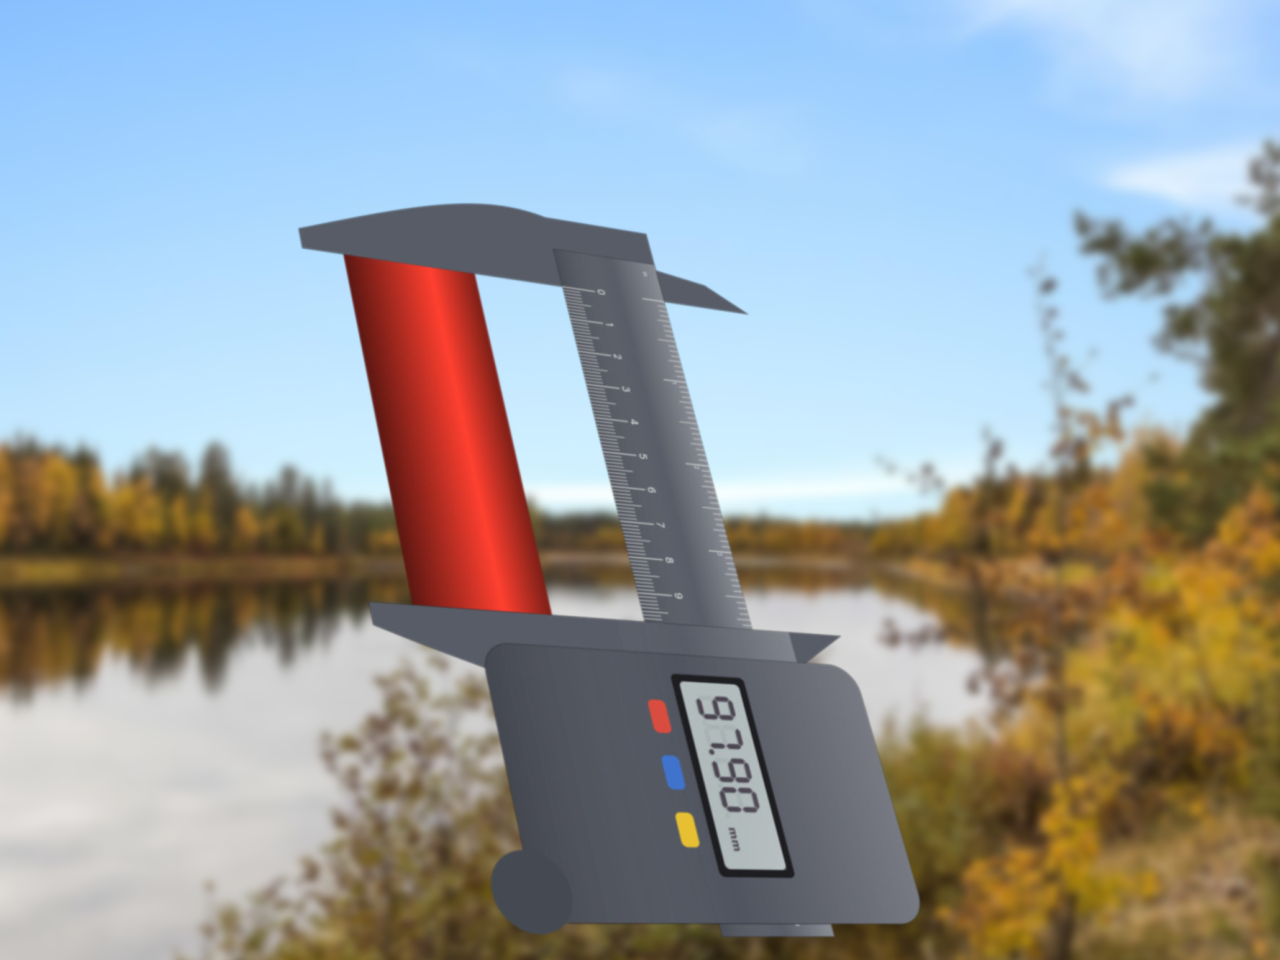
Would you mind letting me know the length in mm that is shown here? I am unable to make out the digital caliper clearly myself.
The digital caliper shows 97.90 mm
